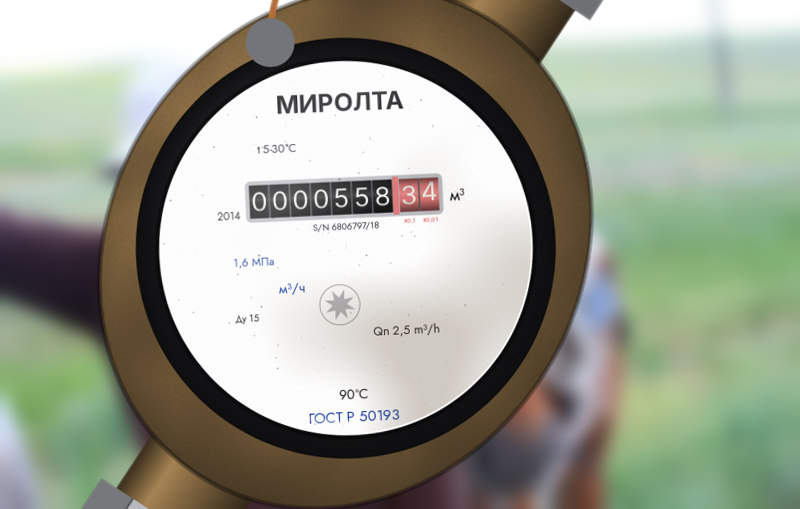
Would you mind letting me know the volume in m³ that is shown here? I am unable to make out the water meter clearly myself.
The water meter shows 558.34 m³
